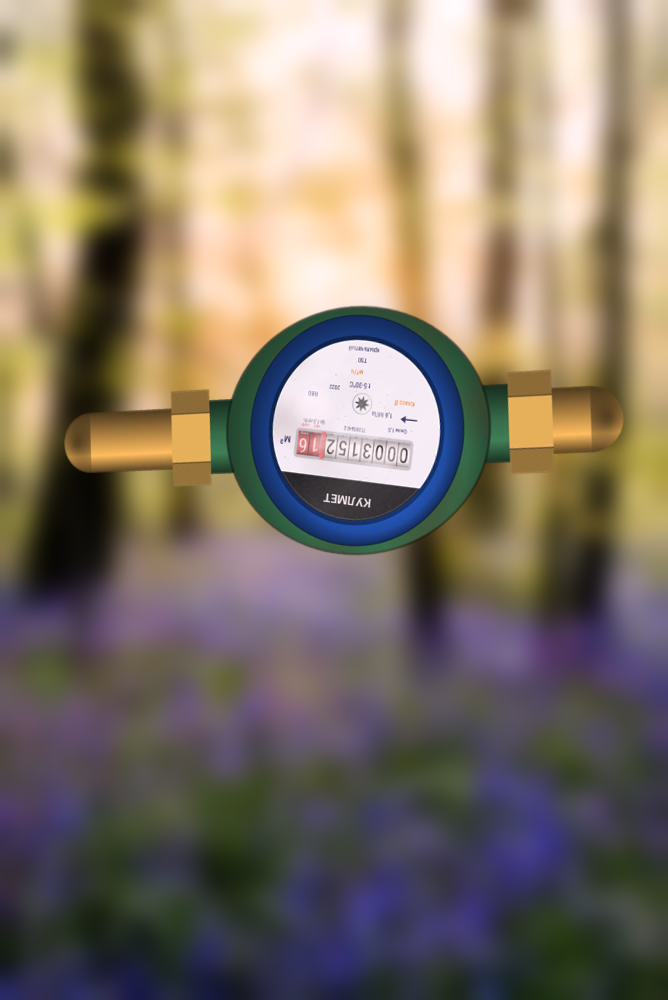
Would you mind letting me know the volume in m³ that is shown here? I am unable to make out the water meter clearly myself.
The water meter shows 3152.16 m³
